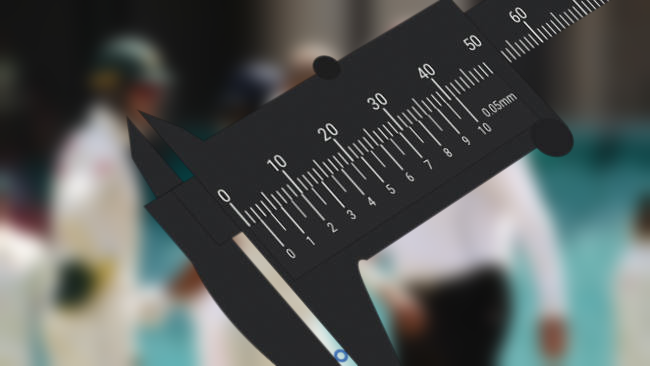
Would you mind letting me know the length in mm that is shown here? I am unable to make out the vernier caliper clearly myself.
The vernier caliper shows 2.0 mm
